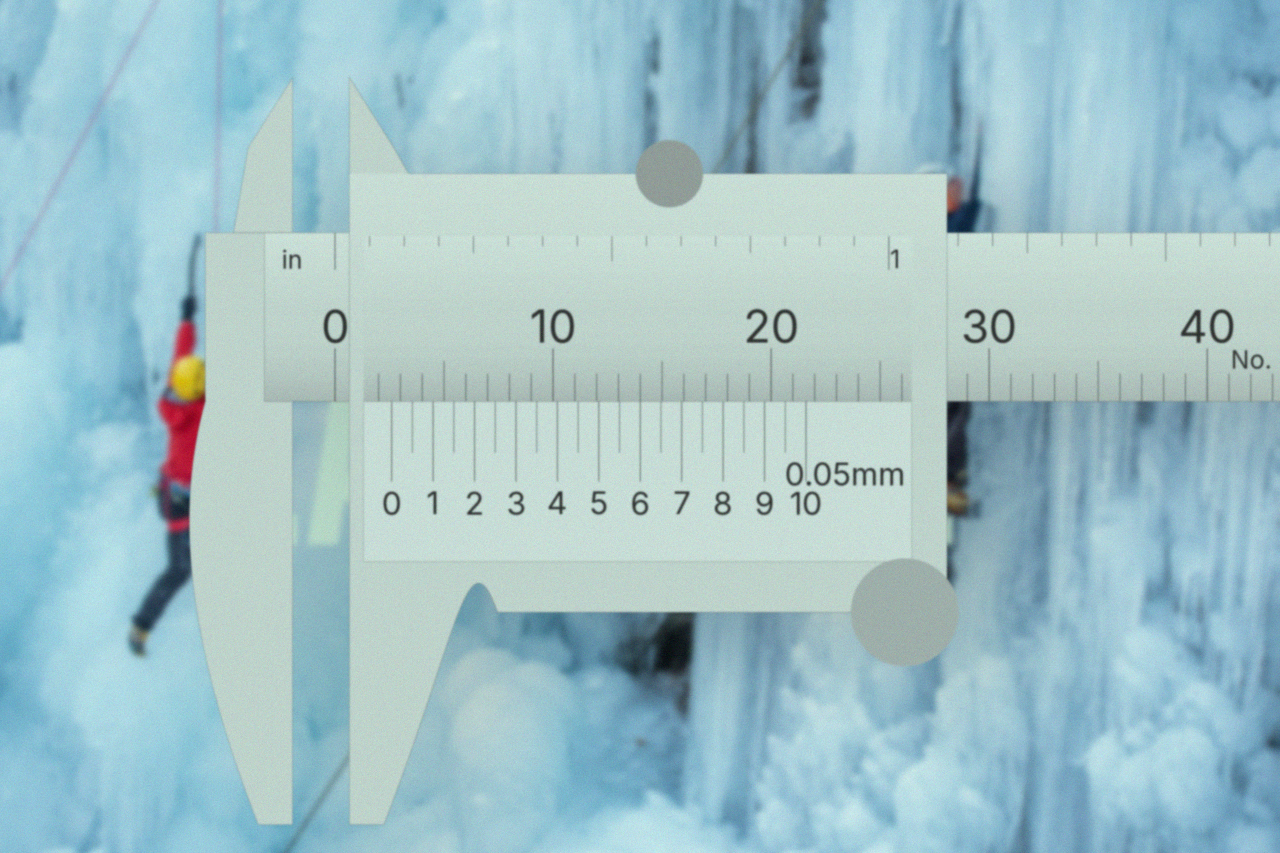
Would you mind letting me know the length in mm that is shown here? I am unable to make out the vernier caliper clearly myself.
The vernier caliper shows 2.6 mm
